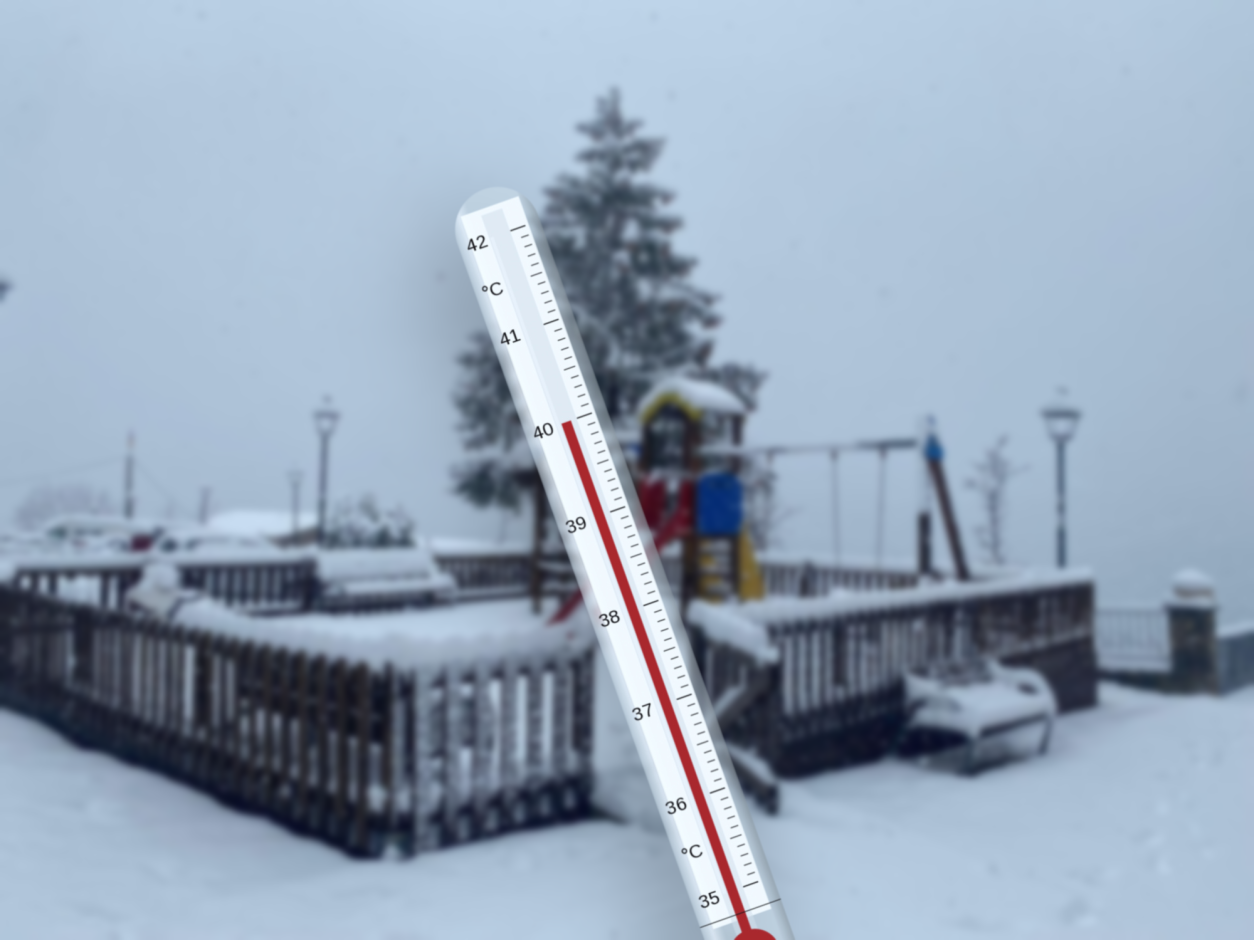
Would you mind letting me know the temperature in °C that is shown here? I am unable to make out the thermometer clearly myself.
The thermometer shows 40 °C
